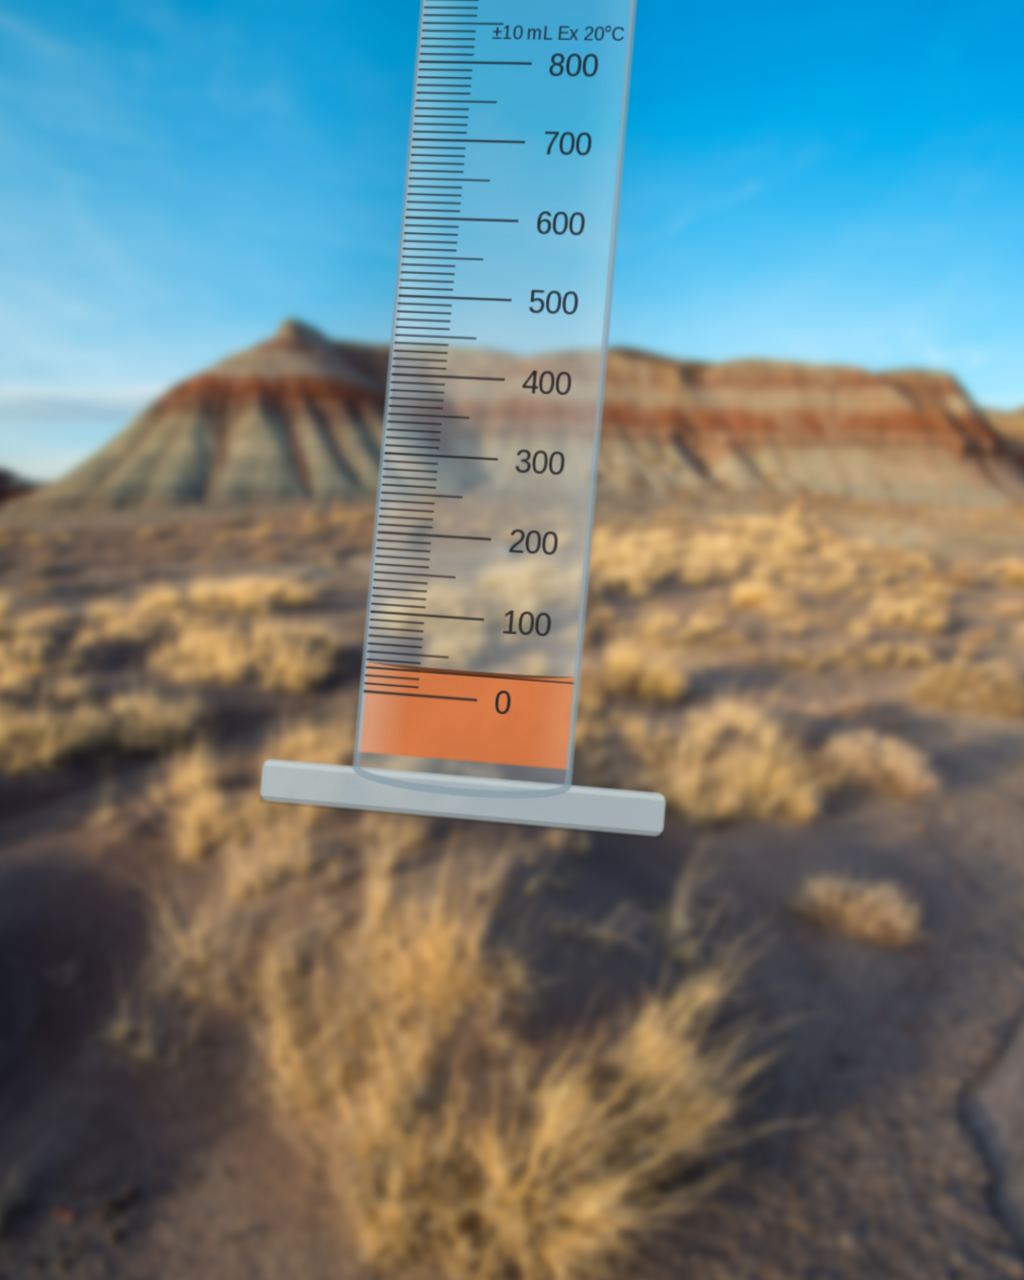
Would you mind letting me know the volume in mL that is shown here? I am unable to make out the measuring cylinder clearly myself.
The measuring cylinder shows 30 mL
